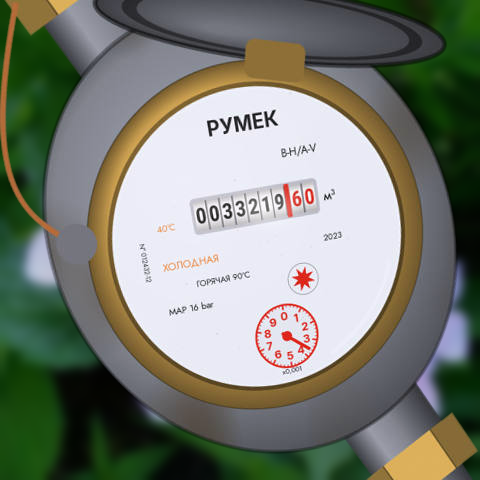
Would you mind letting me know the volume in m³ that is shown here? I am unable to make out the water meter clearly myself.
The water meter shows 33219.603 m³
